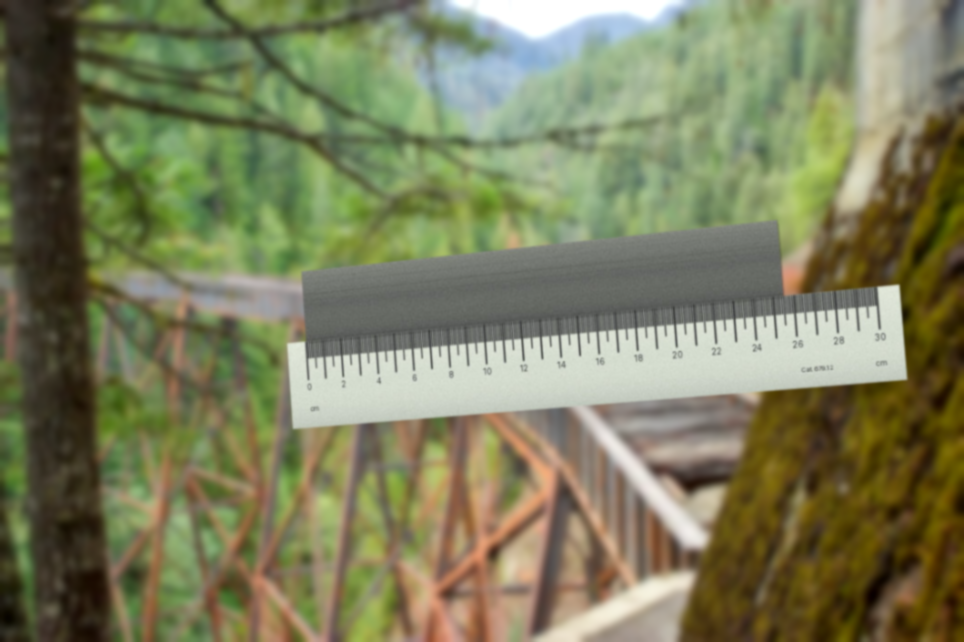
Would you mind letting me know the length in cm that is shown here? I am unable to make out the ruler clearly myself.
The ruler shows 25.5 cm
